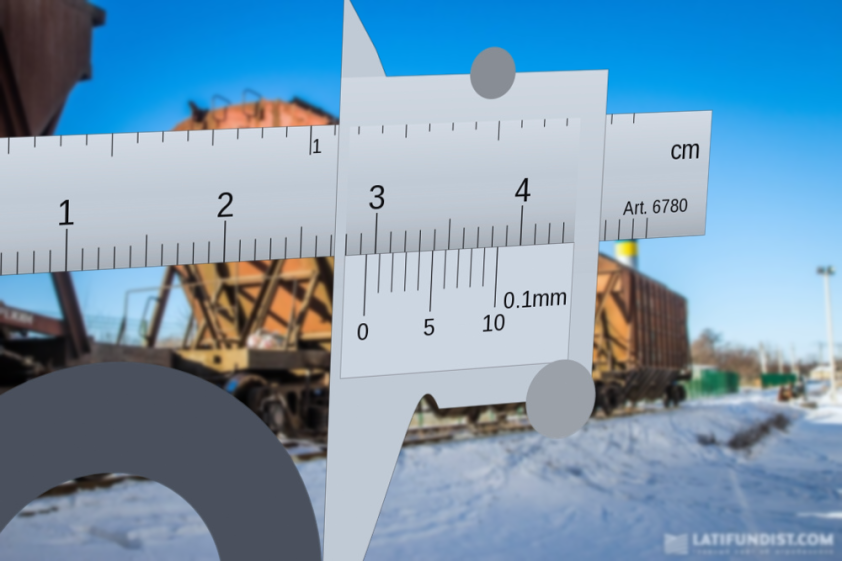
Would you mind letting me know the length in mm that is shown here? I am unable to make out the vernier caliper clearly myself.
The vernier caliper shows 29.4 mm
